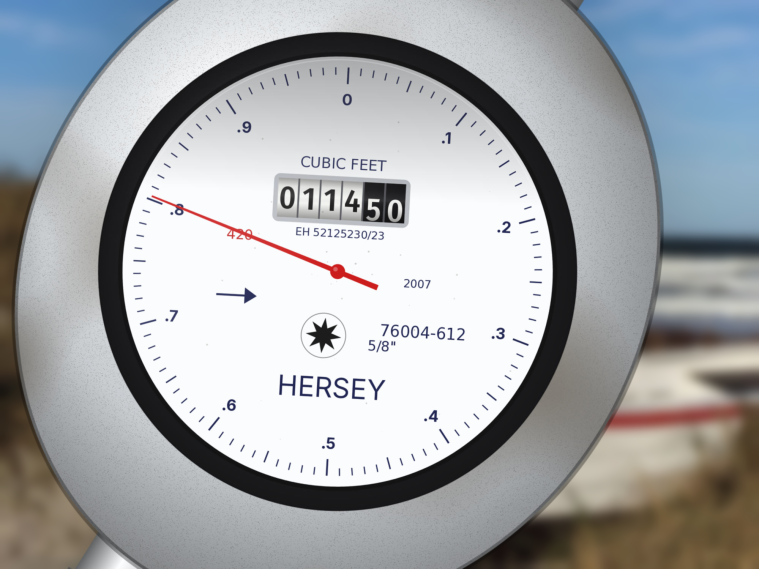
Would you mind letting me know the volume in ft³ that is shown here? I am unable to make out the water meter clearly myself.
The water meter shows 11449.80 ft³
